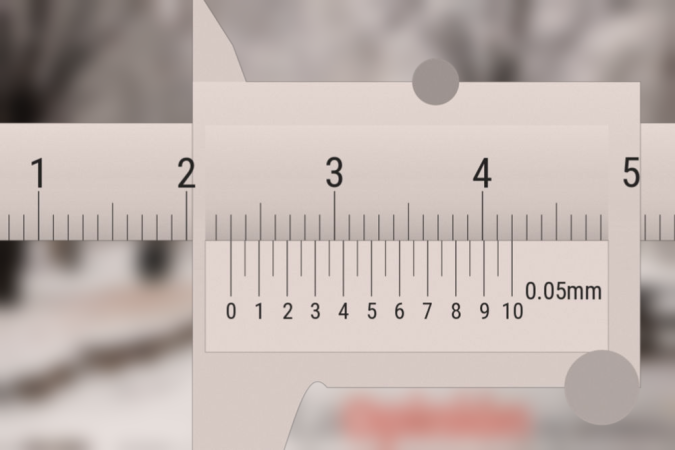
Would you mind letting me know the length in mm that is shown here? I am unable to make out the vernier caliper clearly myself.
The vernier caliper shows 23.0 mm
